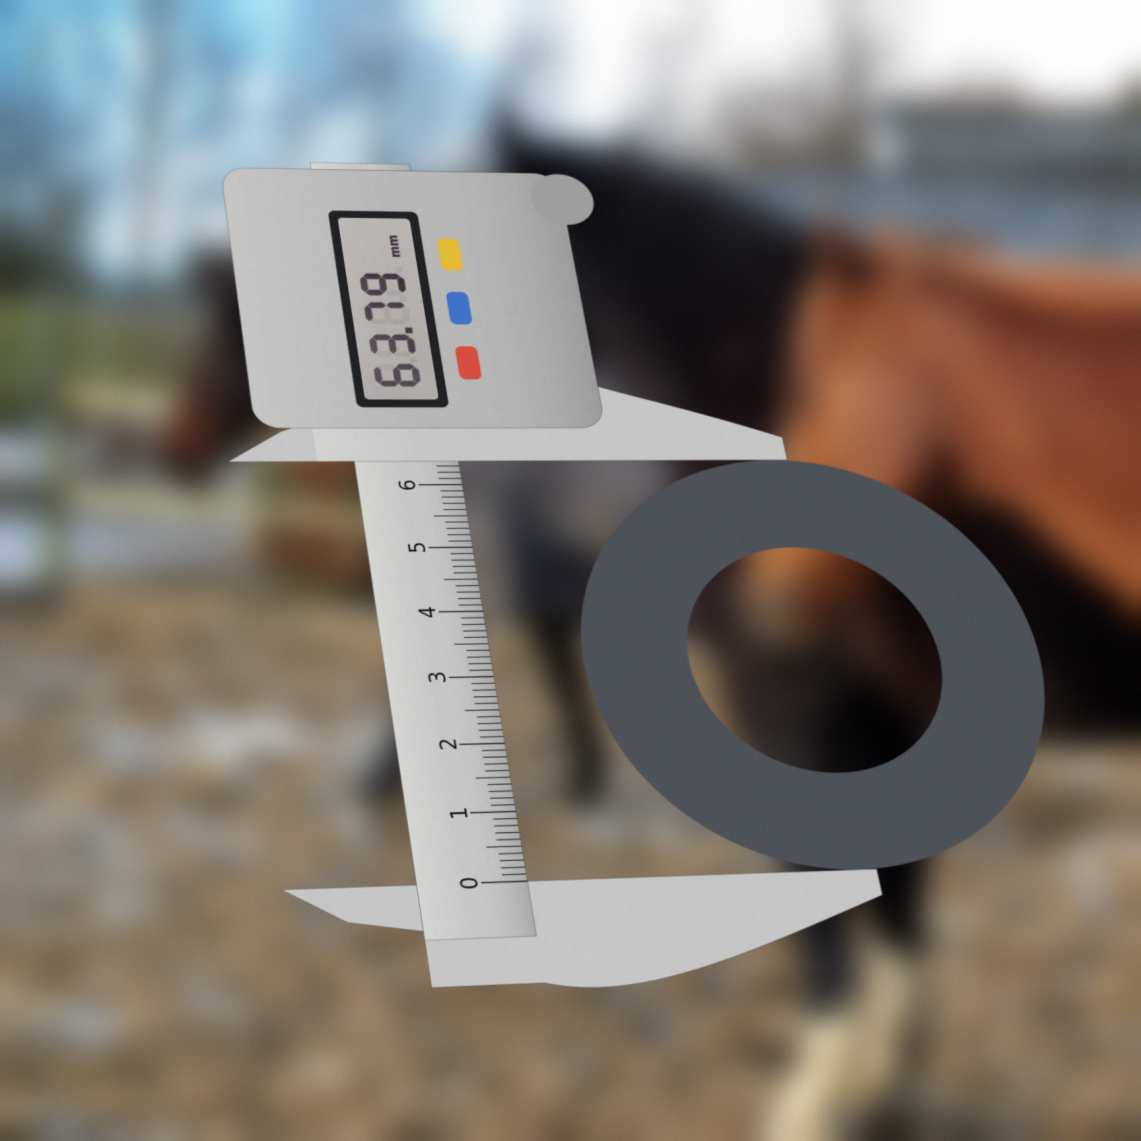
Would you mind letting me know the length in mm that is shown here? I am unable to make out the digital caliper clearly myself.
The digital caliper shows 63.79 mm
